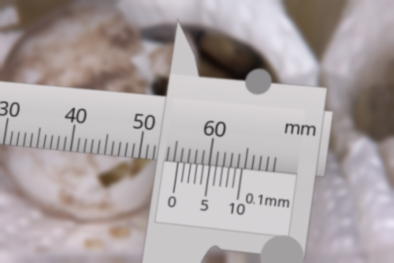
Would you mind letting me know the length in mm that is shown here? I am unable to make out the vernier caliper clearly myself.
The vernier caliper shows 55.6 mm
